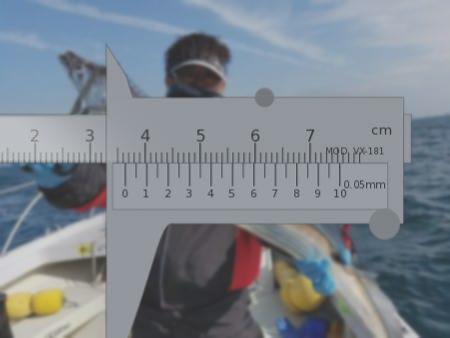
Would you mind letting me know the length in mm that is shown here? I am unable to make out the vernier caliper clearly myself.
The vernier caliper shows 36.4 mm
